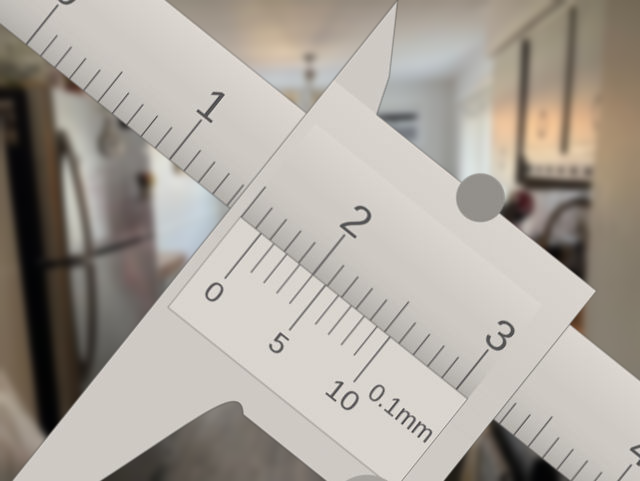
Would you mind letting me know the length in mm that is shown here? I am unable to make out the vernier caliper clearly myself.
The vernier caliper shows 16.4 mm
